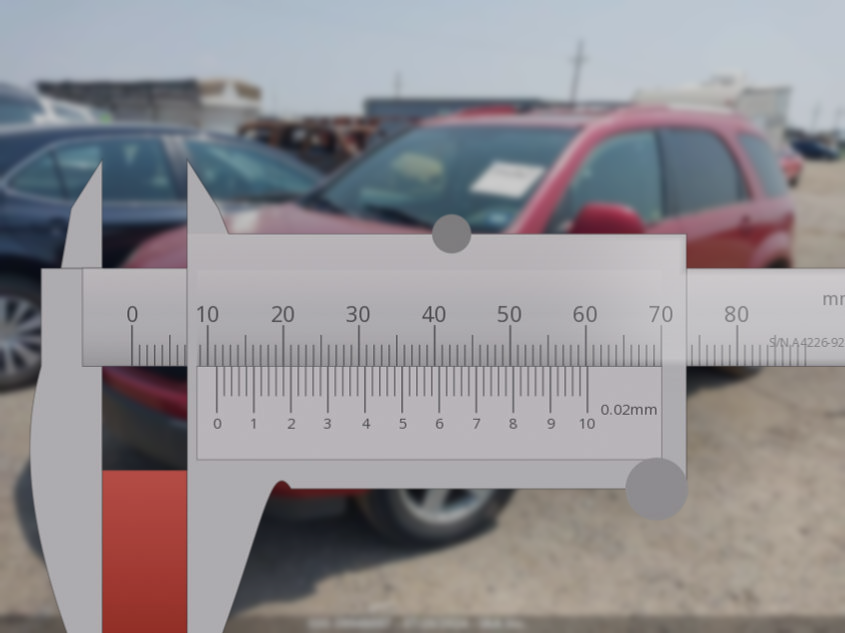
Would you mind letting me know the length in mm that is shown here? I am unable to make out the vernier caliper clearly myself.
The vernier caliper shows 11.2 mm
